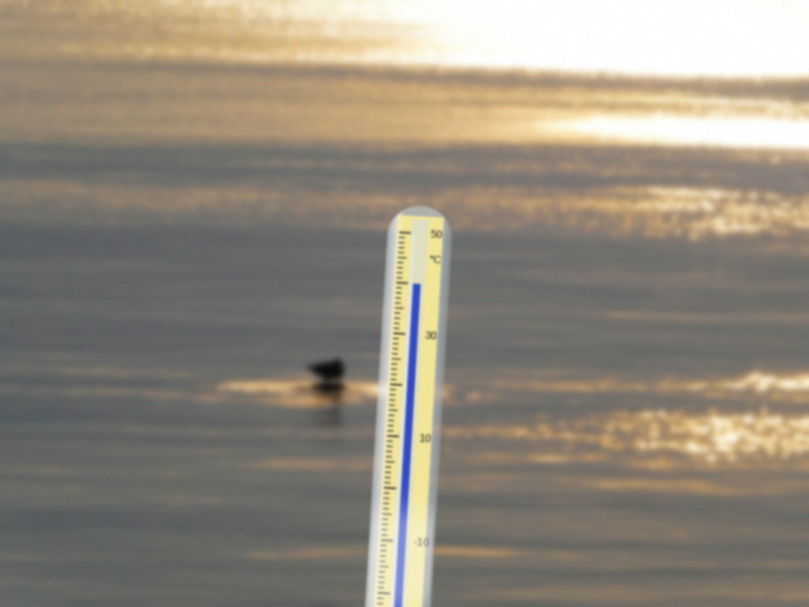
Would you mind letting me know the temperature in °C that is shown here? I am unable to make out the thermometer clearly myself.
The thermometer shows 40 °C
